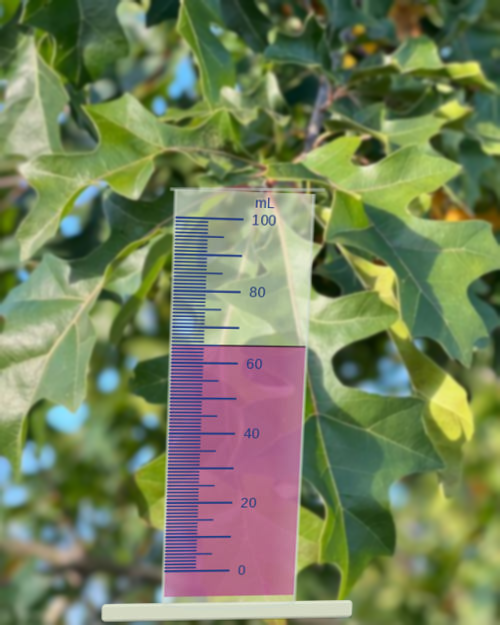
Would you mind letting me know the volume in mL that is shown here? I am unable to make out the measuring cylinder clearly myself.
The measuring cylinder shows 65 mL
